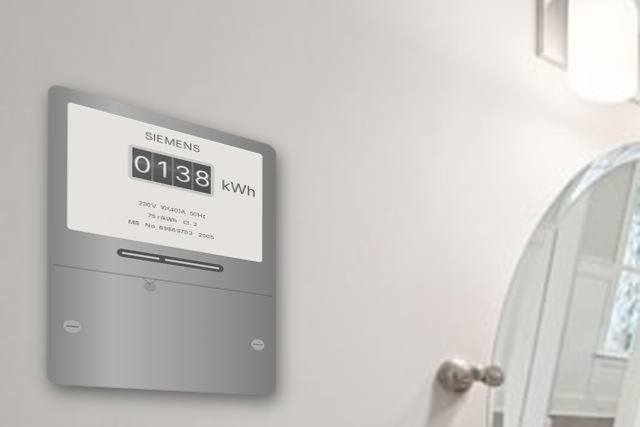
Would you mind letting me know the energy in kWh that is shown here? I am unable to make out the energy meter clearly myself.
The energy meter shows 138 kWh
